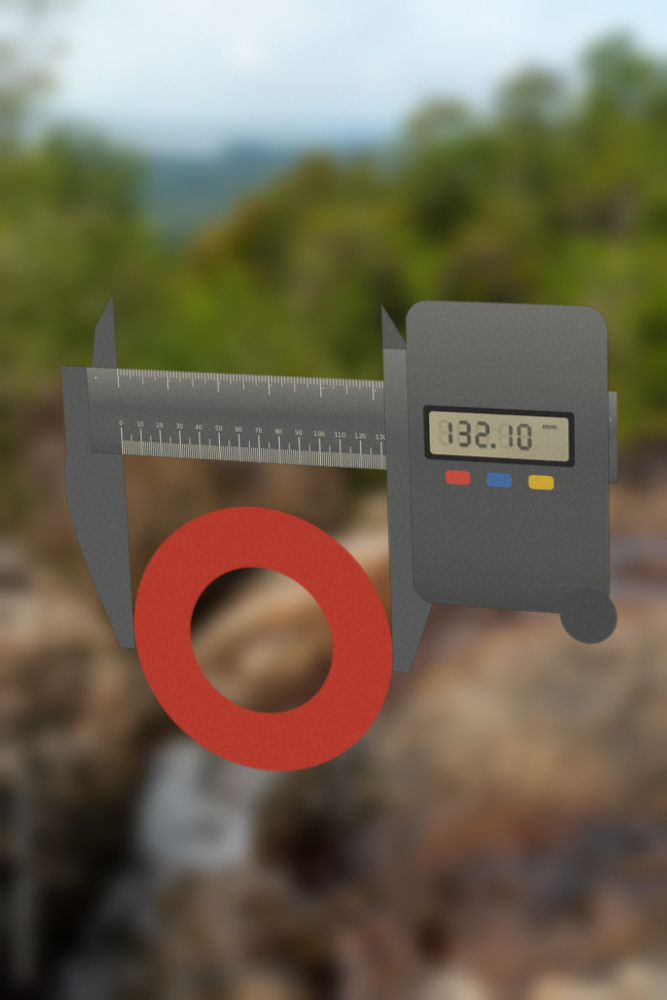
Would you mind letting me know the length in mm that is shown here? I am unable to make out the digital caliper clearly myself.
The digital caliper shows 132.10 mm
